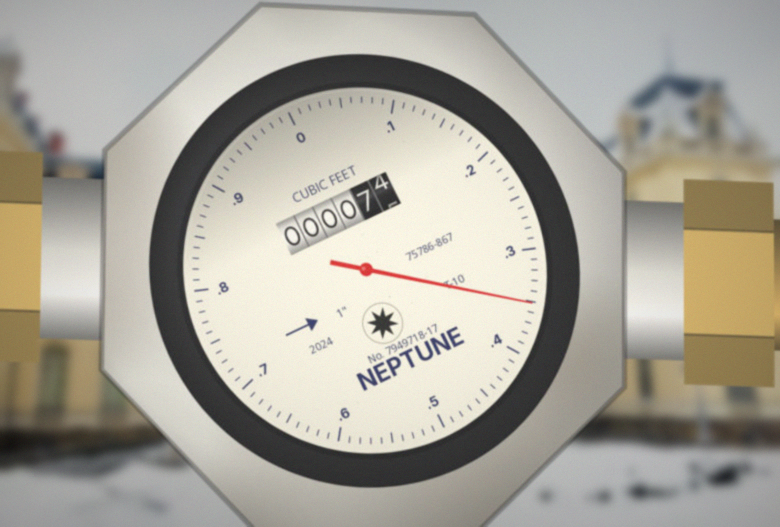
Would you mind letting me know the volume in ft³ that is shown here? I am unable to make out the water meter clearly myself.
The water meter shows 74.35 ft³
